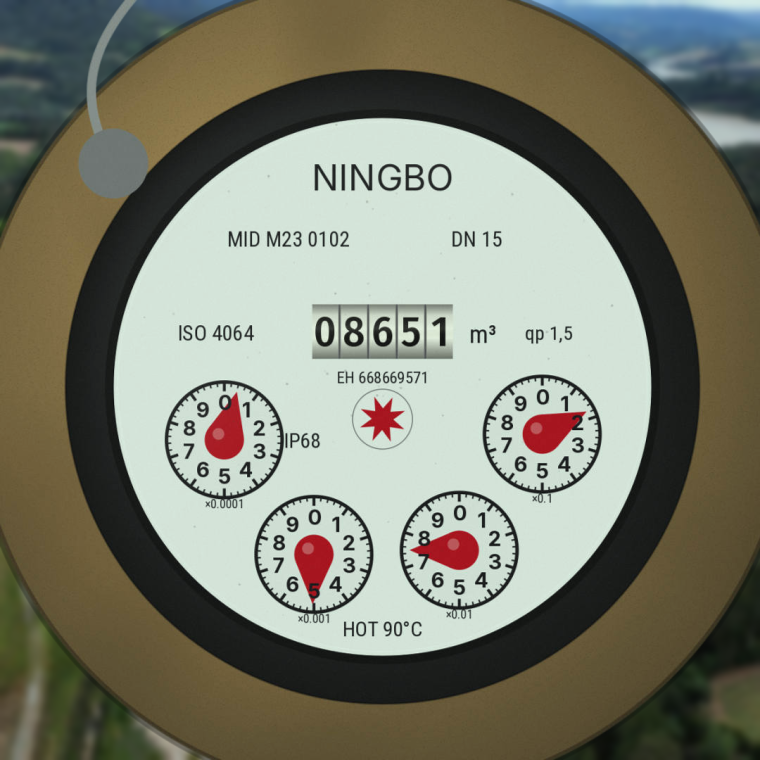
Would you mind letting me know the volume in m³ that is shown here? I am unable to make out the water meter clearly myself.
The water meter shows 8651.1750 m³
